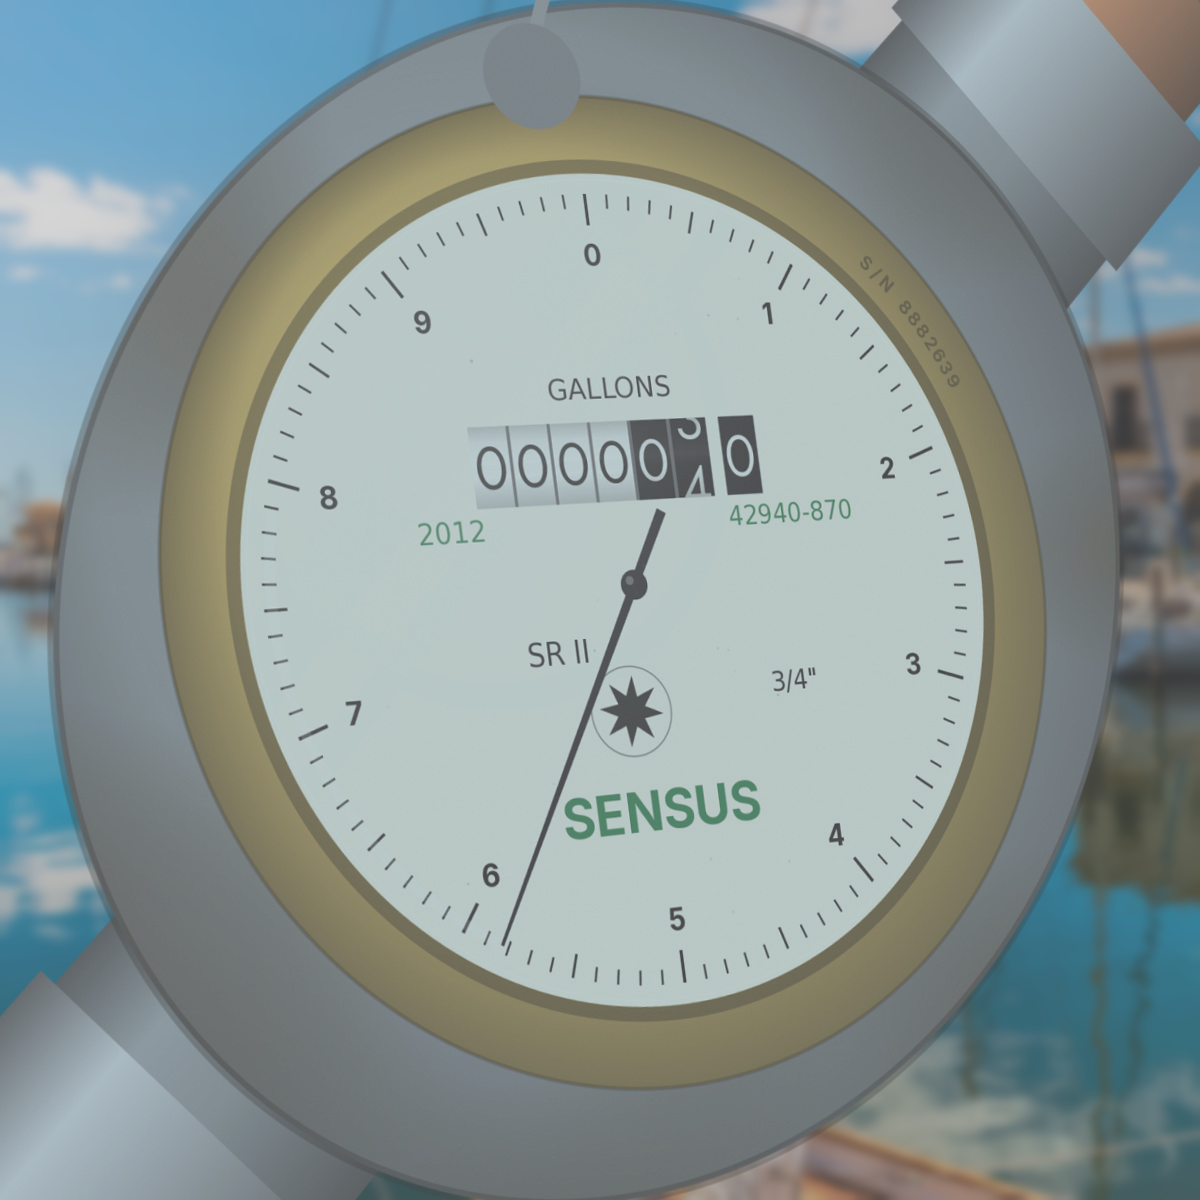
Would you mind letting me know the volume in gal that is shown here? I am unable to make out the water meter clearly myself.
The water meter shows 35.8 gal
